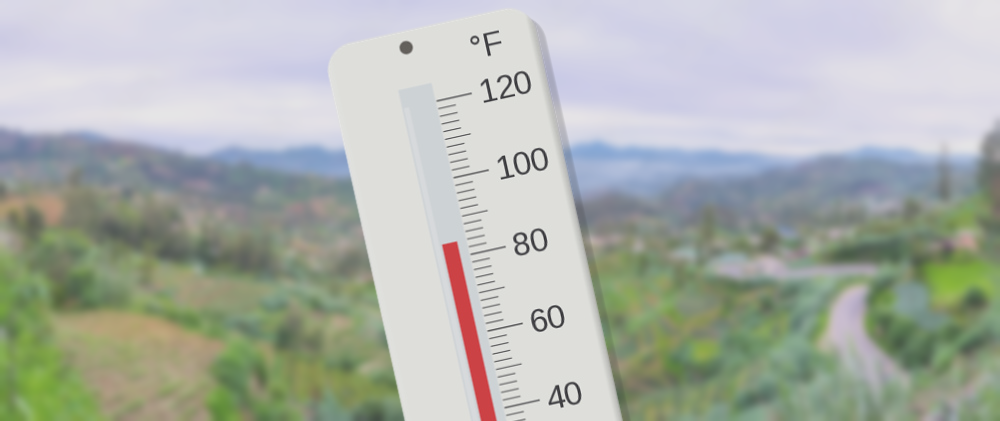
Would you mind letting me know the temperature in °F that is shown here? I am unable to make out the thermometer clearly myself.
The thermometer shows 84 °F
